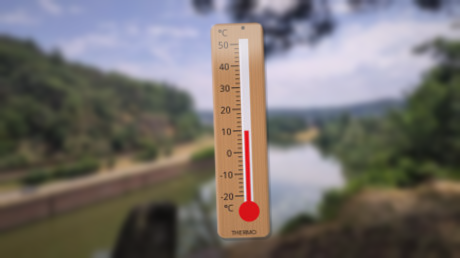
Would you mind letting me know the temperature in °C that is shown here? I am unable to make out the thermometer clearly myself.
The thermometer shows 10 °C
